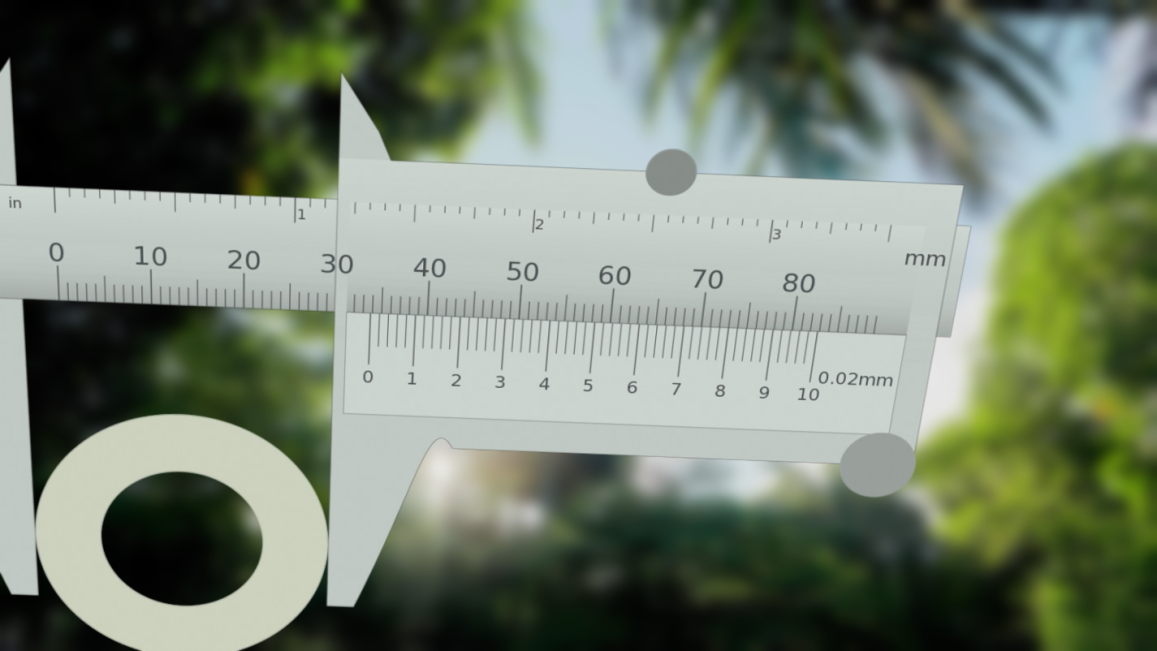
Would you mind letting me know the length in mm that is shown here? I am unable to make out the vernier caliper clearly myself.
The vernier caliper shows 33.8 mm
